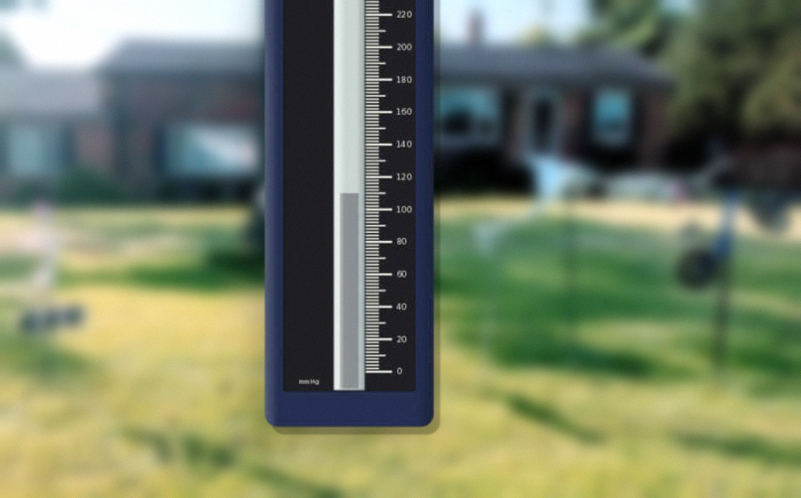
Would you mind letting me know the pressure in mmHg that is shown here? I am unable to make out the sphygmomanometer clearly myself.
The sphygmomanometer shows 110 mmHg
